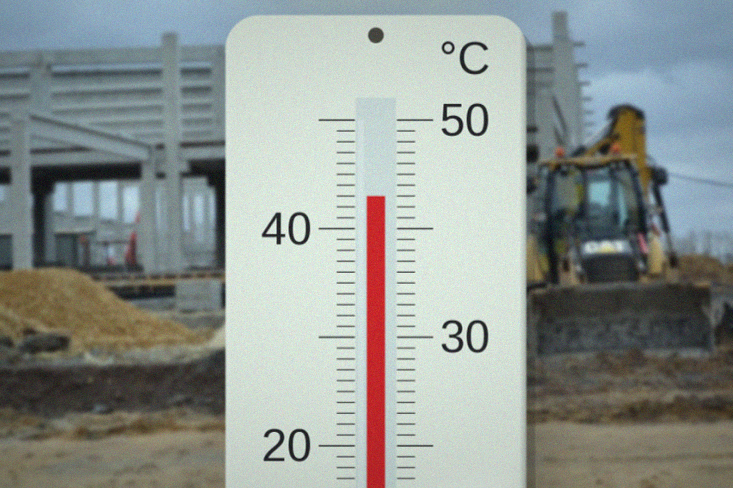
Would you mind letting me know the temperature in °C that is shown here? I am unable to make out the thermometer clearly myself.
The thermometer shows 43 °C
